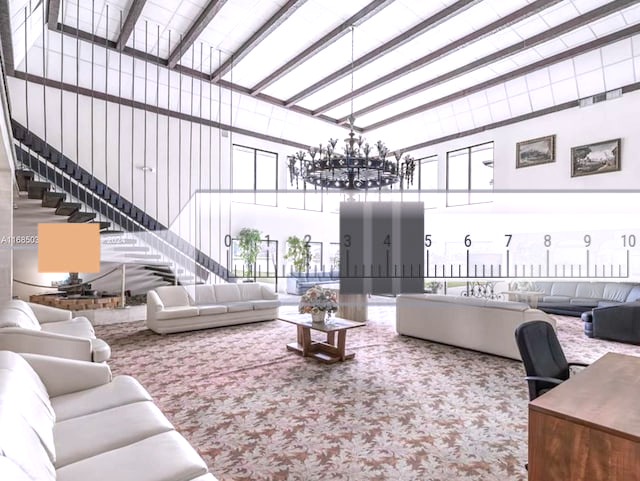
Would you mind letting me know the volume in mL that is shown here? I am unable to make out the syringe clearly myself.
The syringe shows 2.8 mL
